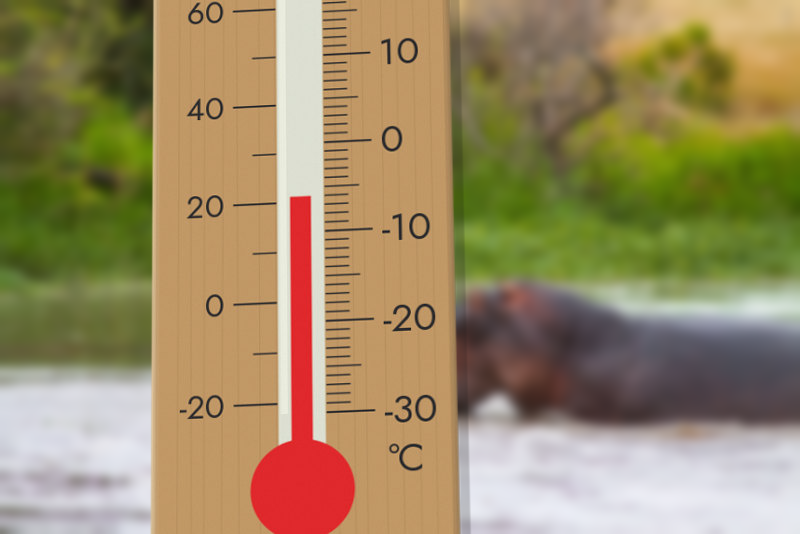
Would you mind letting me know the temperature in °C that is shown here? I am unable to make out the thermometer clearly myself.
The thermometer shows -6 °C
